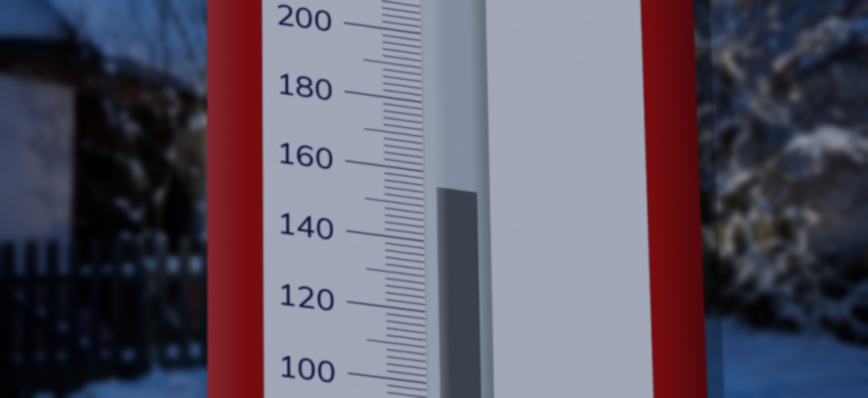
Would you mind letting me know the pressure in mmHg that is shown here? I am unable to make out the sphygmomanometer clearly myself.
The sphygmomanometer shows 156 mmHg
